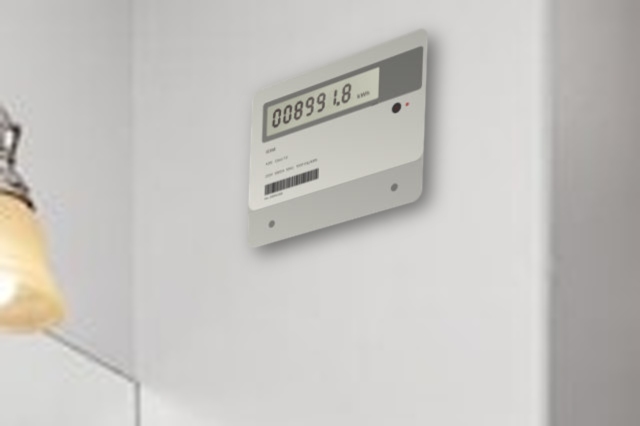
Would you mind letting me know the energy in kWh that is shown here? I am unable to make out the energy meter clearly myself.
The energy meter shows 8991.8 kWh
